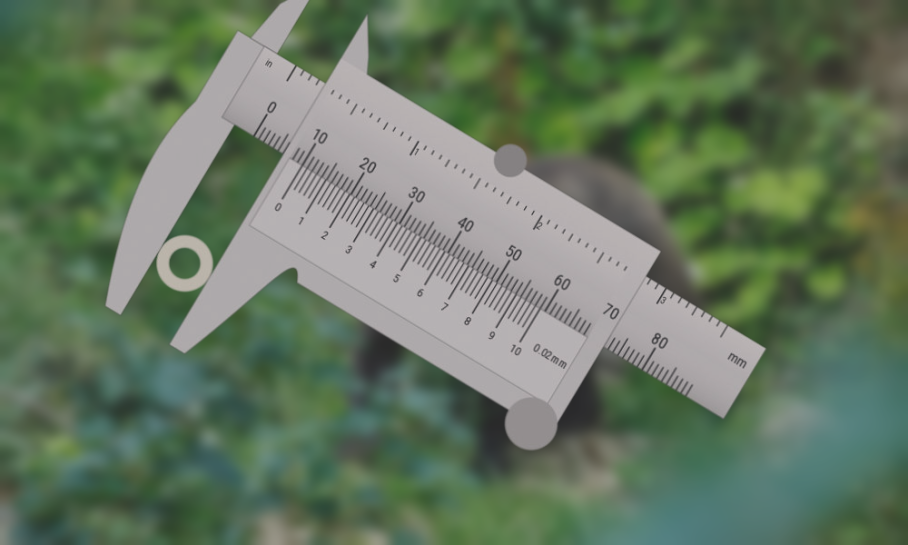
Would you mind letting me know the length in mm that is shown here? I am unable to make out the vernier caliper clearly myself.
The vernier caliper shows 10.0 mm
